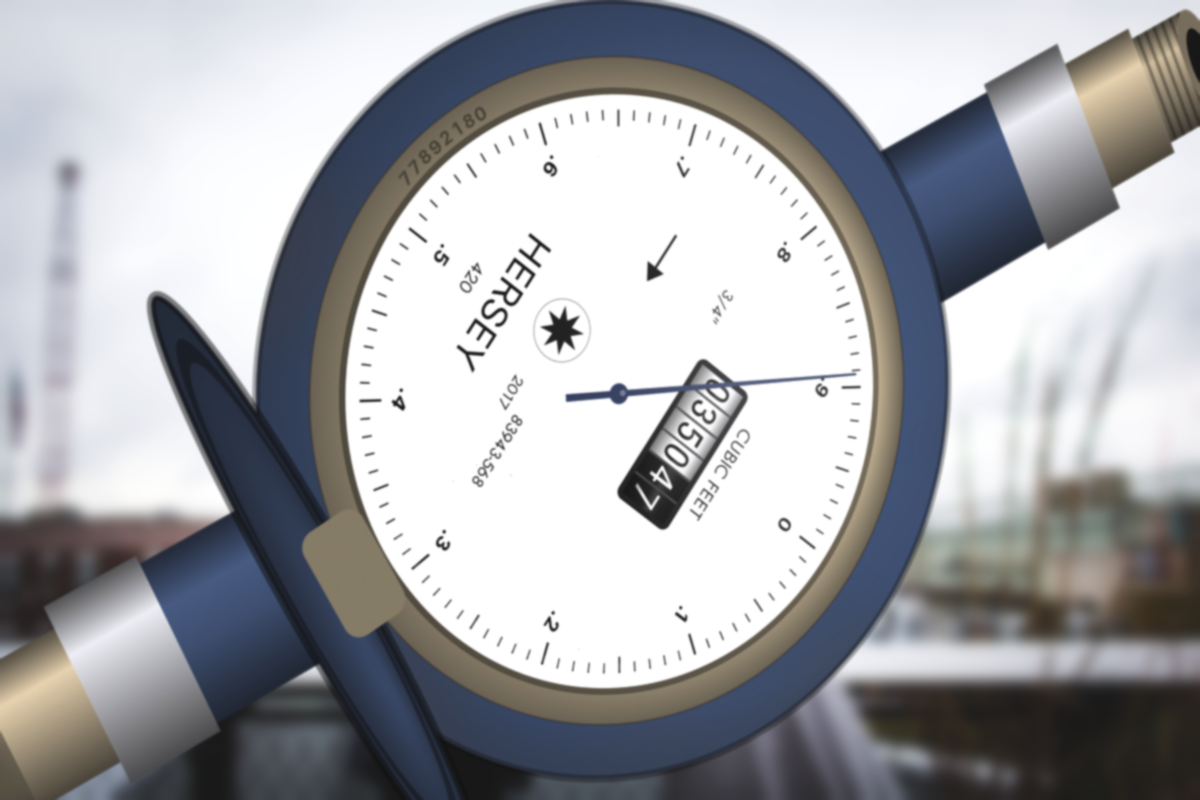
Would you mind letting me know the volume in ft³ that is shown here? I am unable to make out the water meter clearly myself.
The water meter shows 35046.89 ft³
